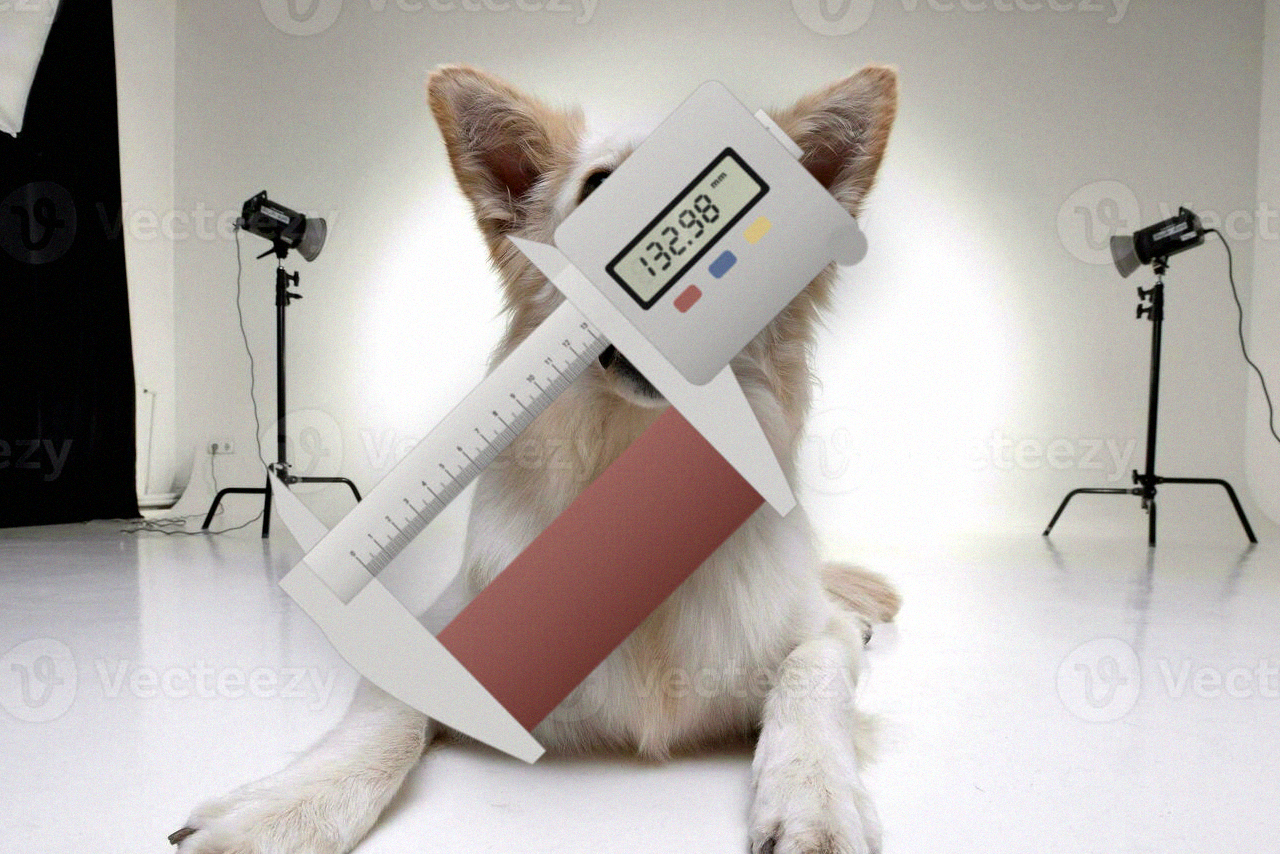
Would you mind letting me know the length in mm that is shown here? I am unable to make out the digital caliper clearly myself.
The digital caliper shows 132.98 mm
